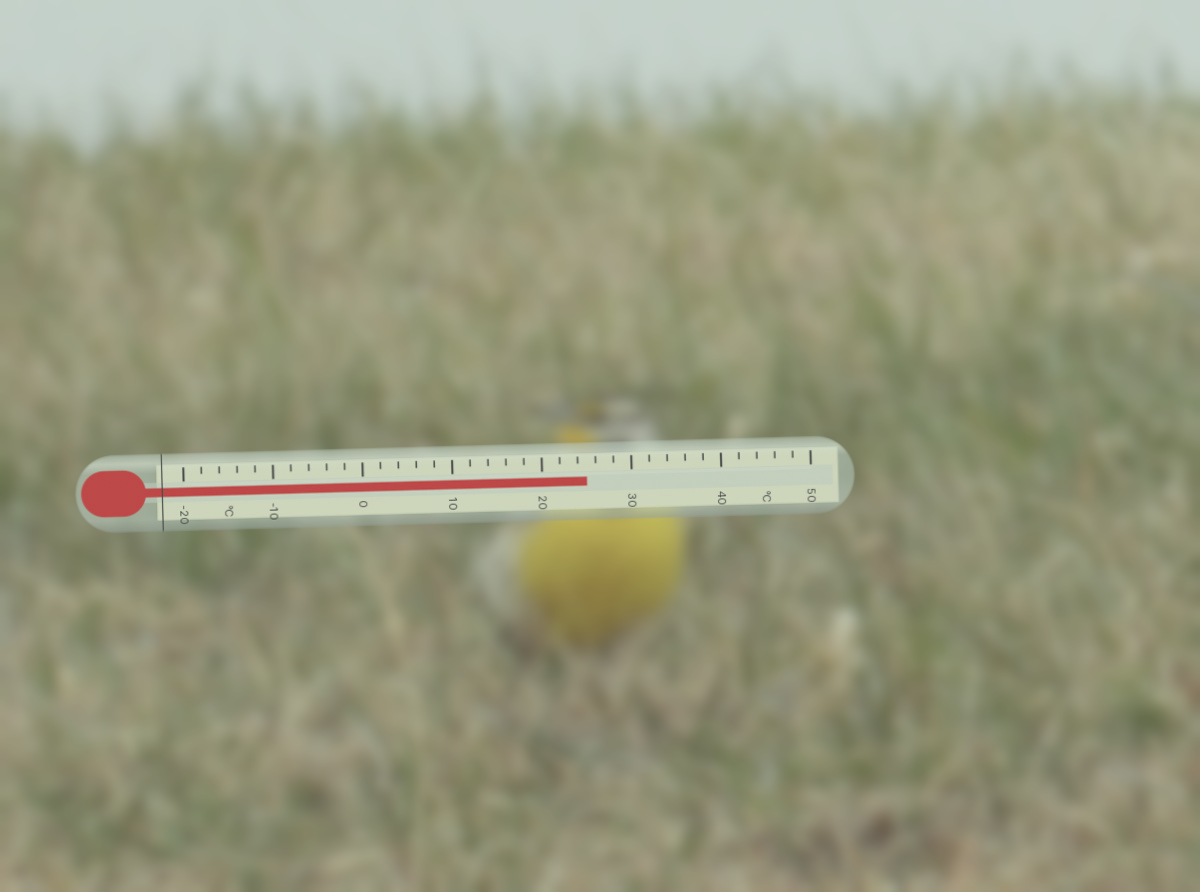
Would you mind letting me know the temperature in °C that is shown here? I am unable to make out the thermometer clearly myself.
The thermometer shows 25 °C
